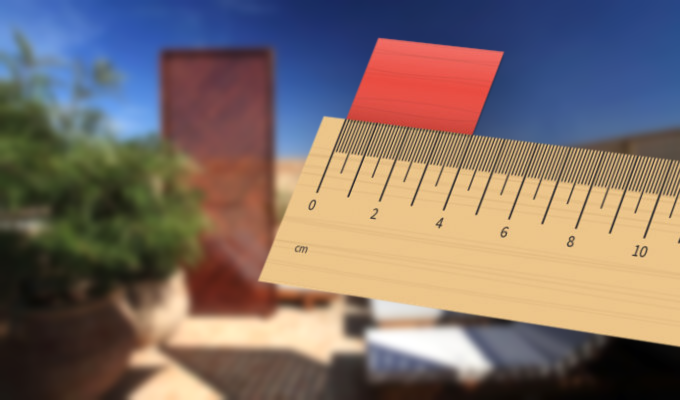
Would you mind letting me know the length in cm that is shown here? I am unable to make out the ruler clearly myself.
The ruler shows 4 cm
